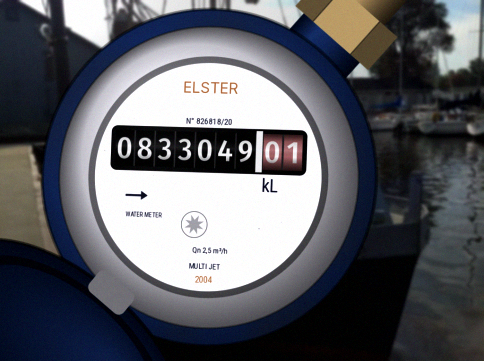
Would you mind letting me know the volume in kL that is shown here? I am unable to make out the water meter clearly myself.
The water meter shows 833049.01 kL
